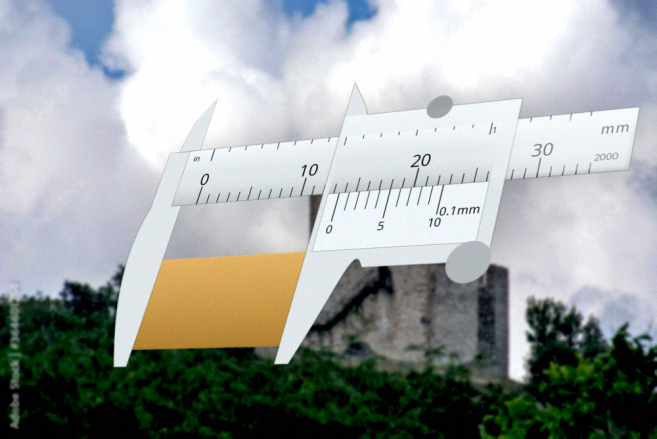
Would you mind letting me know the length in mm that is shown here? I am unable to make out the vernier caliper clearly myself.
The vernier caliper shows 13.5 mm
